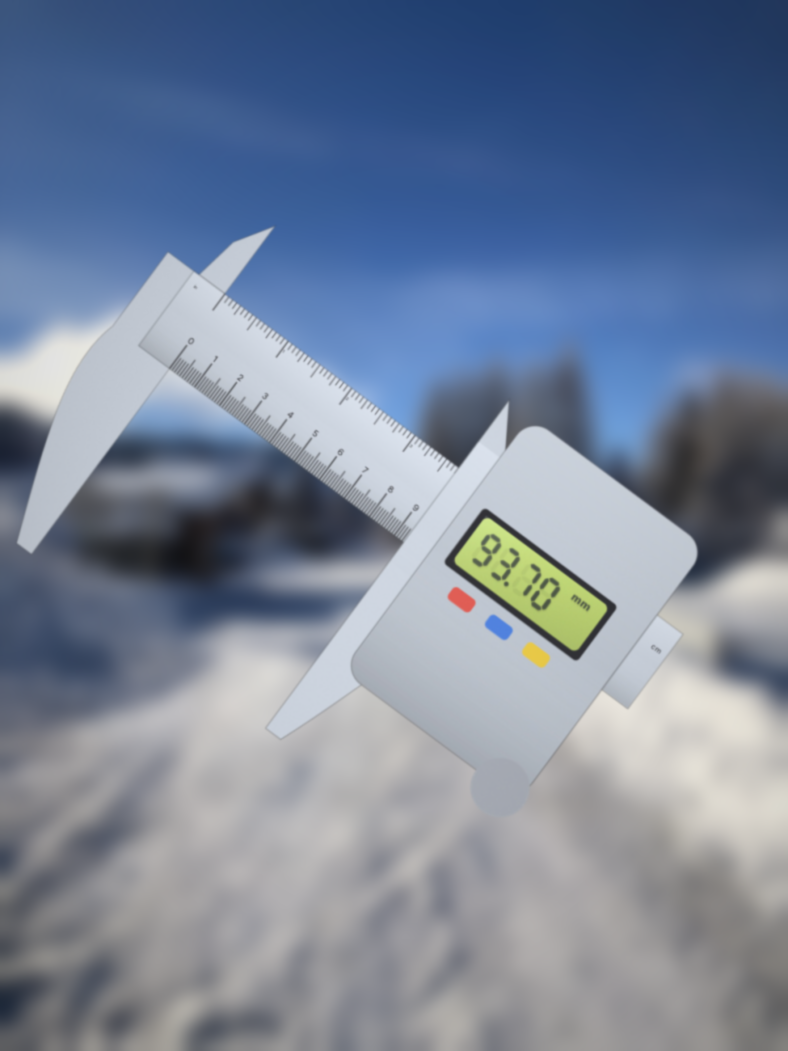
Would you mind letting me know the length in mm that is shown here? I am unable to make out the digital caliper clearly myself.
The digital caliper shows 93.70 mm
